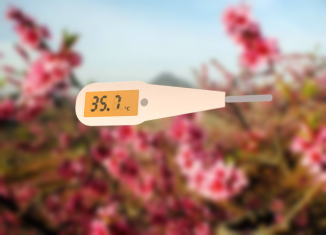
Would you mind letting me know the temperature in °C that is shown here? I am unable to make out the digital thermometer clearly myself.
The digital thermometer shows 35.7 °C
